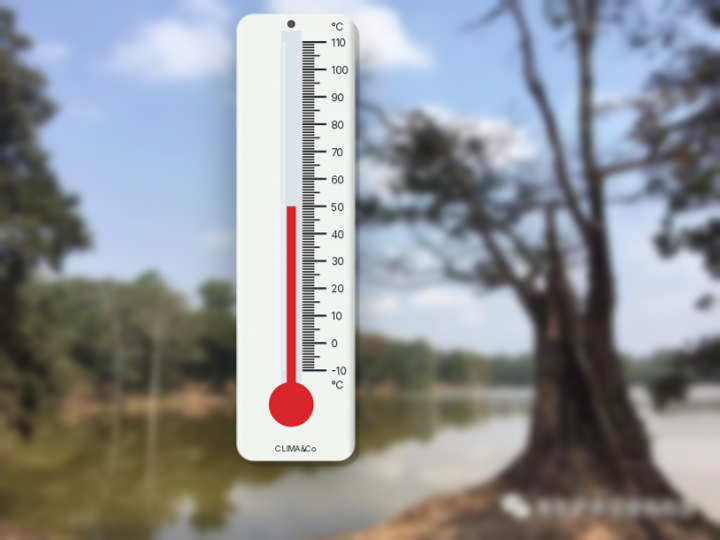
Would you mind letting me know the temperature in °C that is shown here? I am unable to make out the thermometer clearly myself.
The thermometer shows 50 °C
